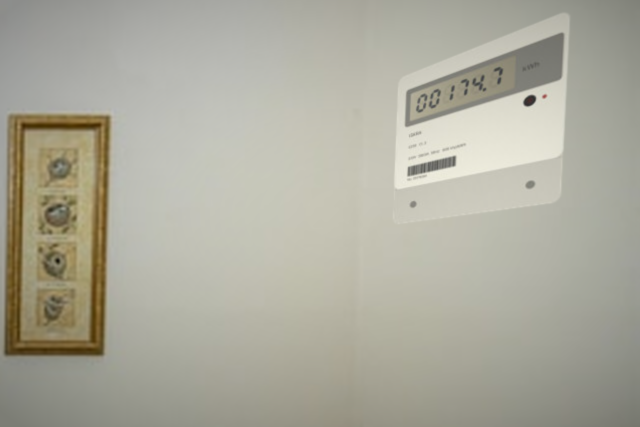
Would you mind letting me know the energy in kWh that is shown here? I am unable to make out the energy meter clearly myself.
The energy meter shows 174.7 kWh
